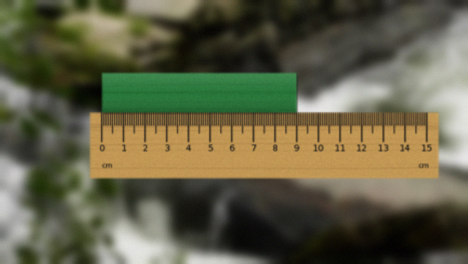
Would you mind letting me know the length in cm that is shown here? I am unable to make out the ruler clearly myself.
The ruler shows 9 cm
